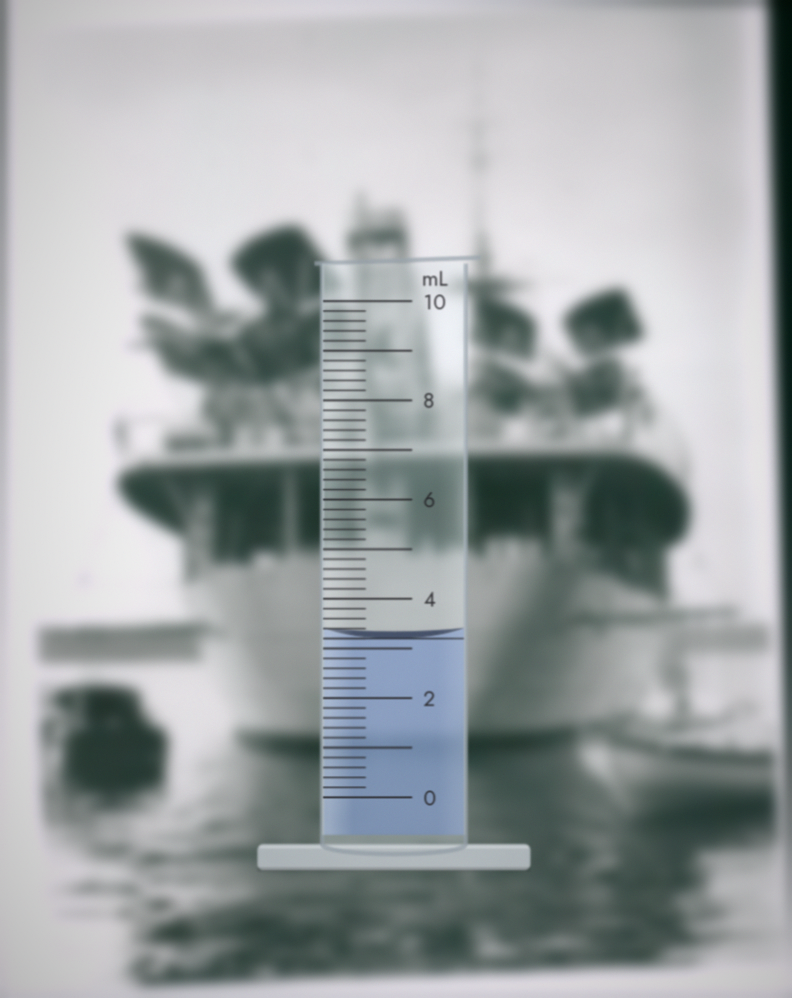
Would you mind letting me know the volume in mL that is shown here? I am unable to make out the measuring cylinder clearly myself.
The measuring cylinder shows 3.2 mL
